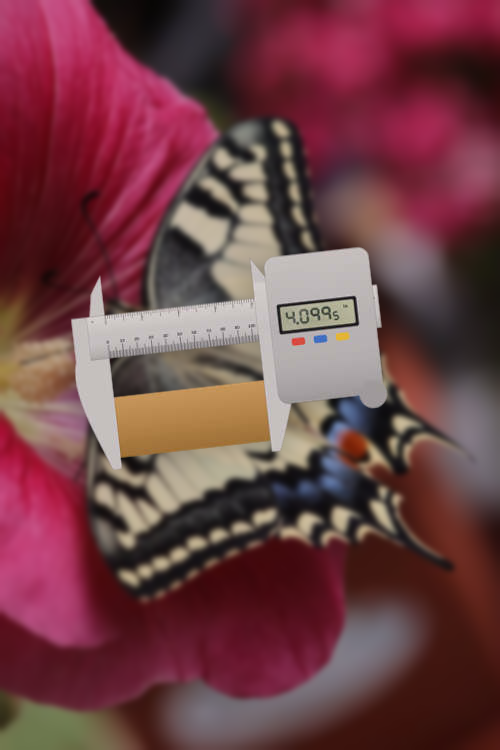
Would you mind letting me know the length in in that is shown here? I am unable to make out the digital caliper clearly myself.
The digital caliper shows 4.0995 in
